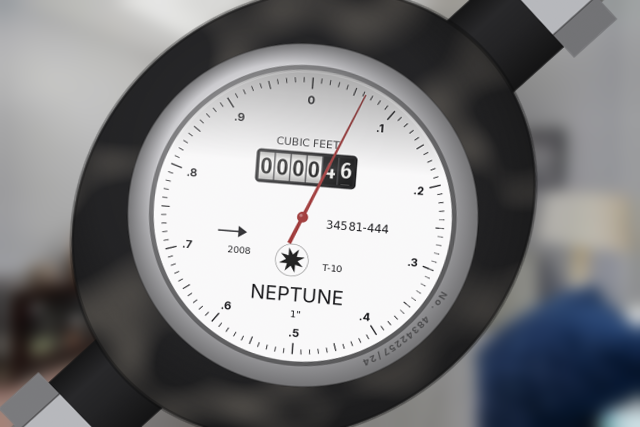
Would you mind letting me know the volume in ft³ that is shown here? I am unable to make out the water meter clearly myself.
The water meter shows 46.06 ft³
